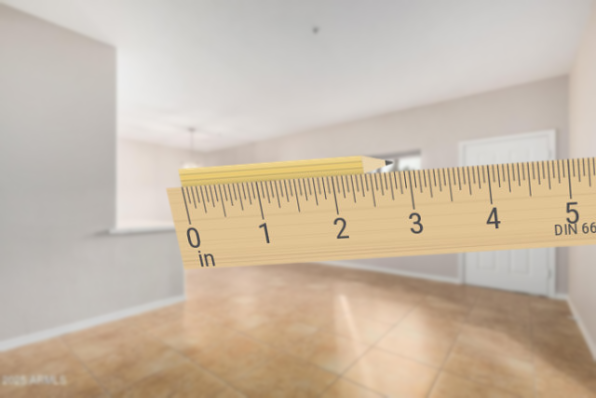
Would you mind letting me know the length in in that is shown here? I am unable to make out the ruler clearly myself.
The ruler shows 2.8125 in
